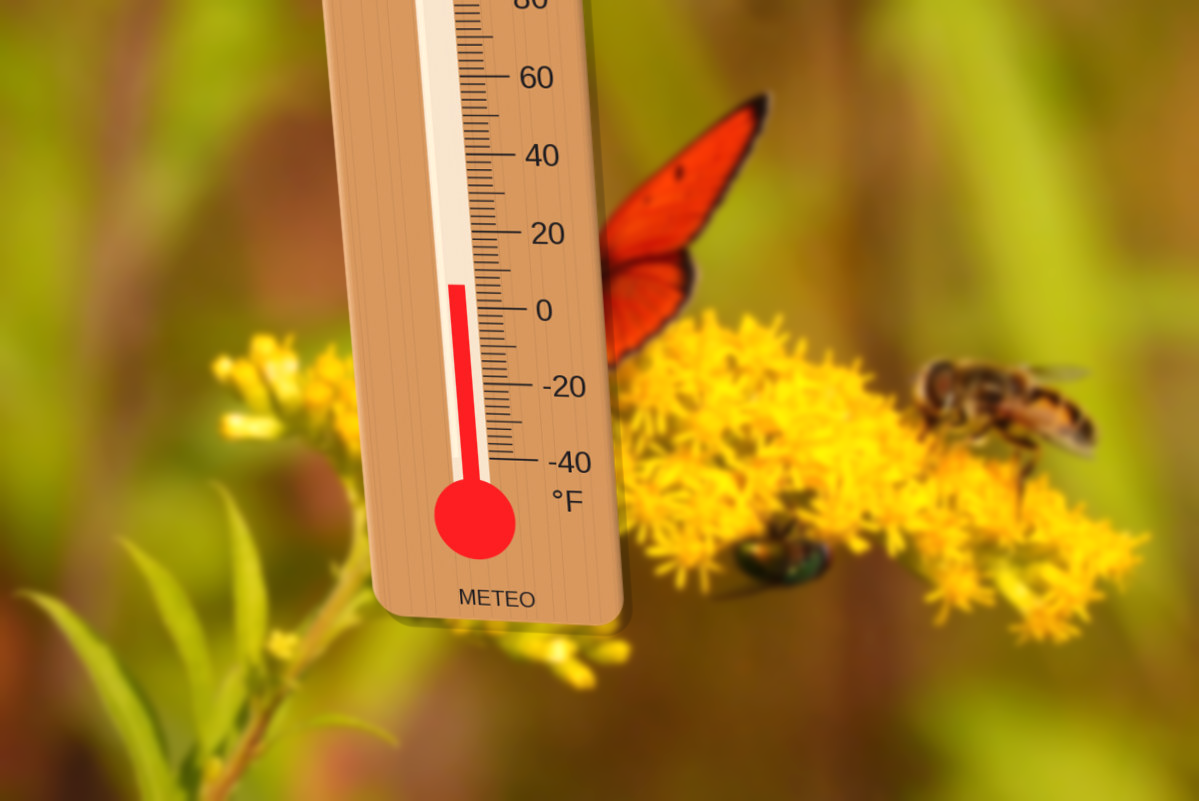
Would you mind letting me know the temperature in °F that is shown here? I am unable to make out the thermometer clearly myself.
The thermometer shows 6 °F
